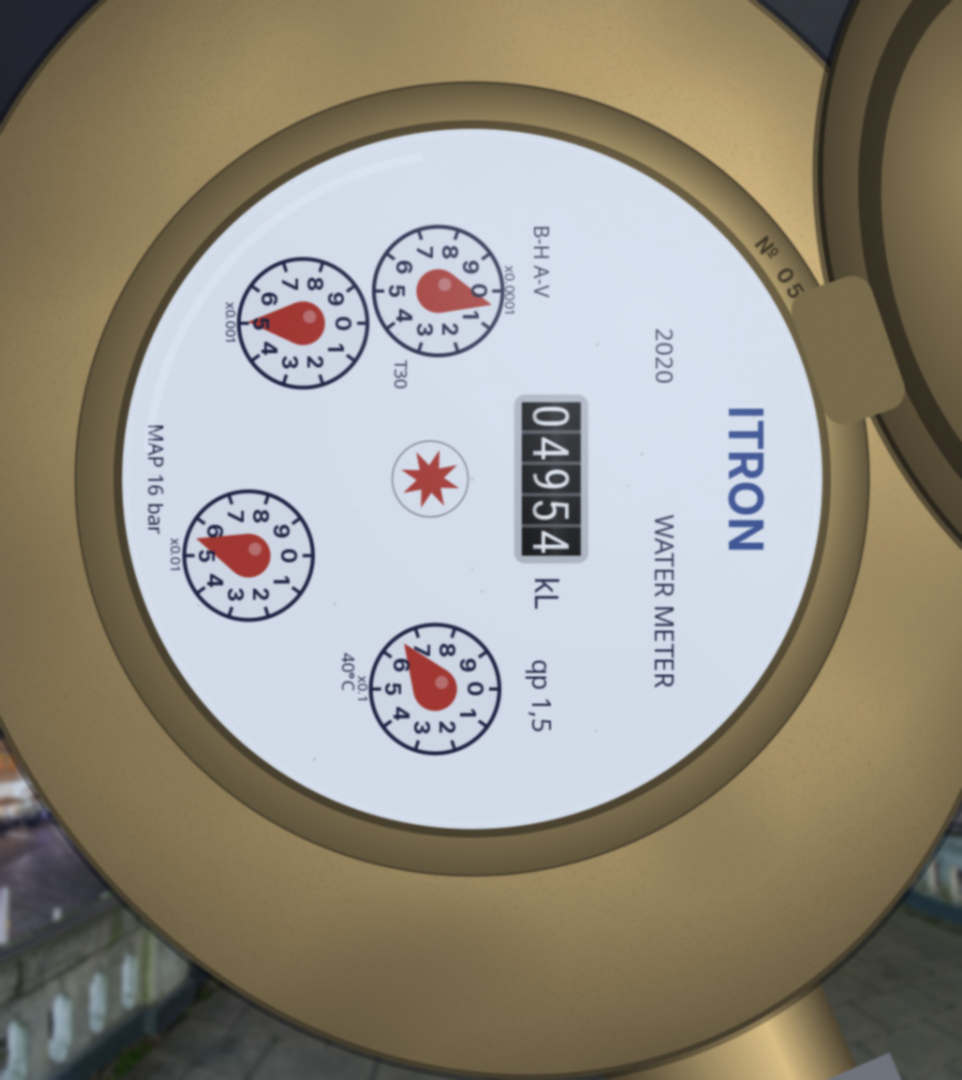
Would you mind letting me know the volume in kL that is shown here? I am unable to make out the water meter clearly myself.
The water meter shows 4954.6550 kL
